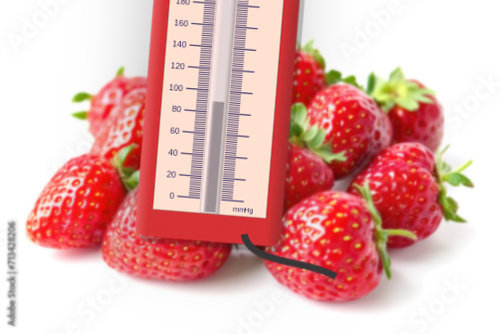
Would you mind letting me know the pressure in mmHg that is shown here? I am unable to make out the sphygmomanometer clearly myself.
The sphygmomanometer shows 90 mmHg
